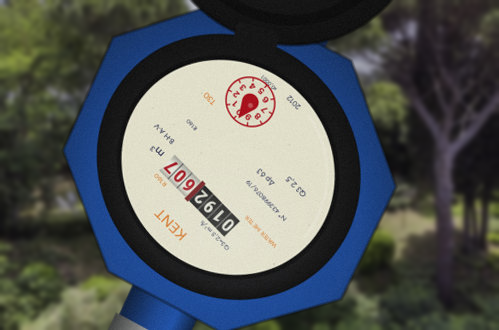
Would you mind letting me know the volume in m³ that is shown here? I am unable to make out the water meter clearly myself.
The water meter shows 192.6069 m³
